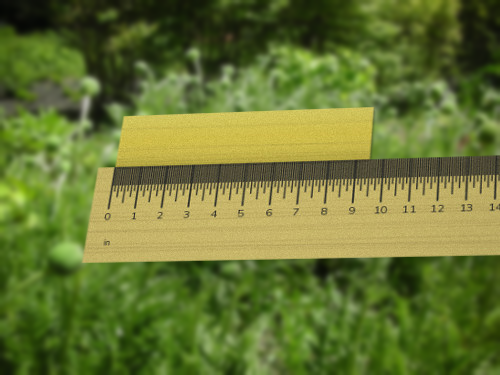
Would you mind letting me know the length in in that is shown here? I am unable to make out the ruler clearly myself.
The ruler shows 9.5 in
